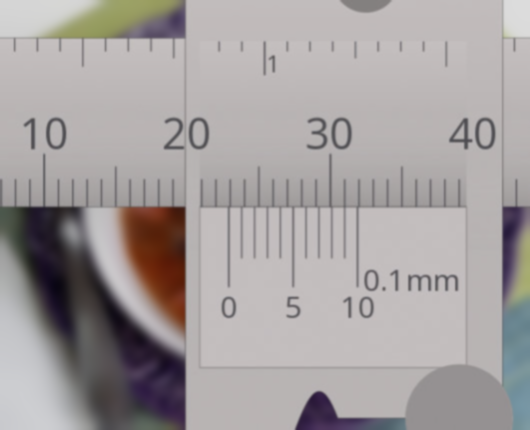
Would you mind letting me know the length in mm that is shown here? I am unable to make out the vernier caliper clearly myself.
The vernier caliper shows 22.9 mm
